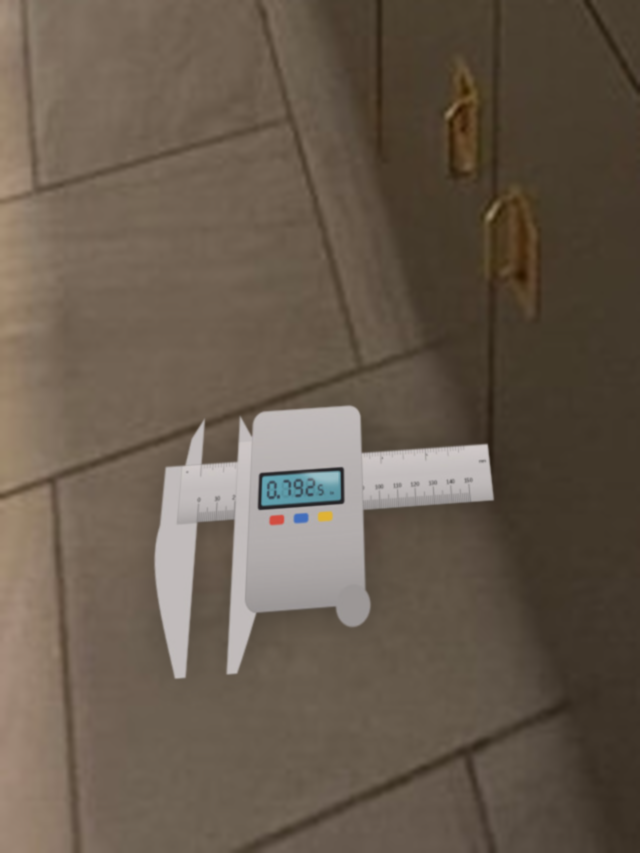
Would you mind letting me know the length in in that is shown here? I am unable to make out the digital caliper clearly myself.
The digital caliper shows 0.7925 in
